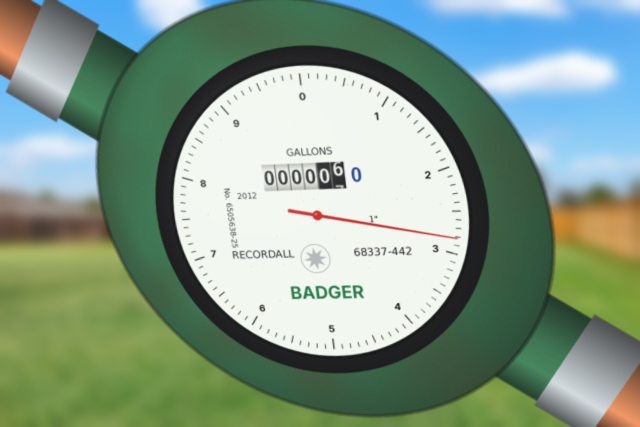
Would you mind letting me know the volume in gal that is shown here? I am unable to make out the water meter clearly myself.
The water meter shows 62.8 gal
